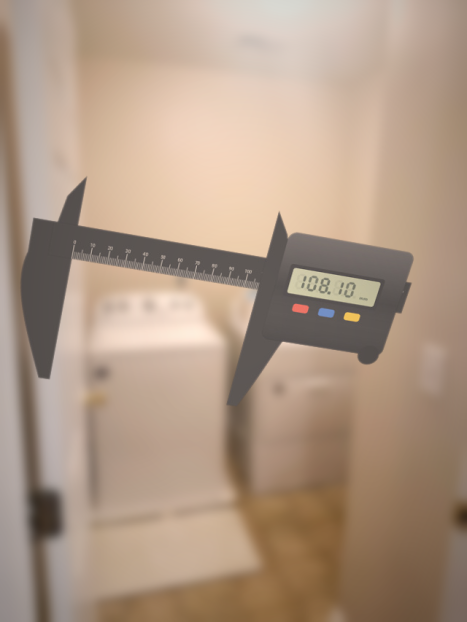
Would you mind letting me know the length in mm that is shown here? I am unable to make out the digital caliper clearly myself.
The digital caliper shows 108.10 mm
